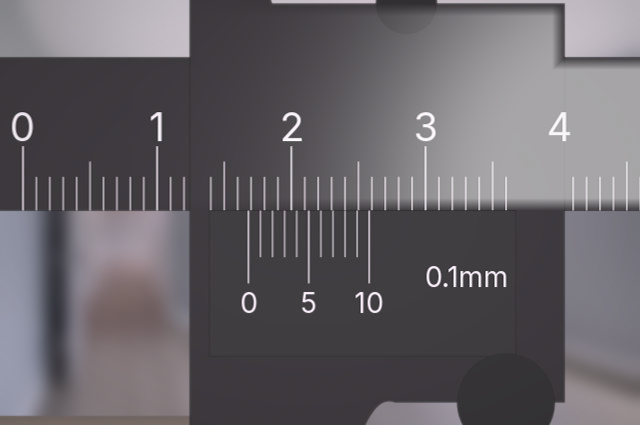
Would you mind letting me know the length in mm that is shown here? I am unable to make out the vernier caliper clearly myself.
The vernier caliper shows 16.8 mm
